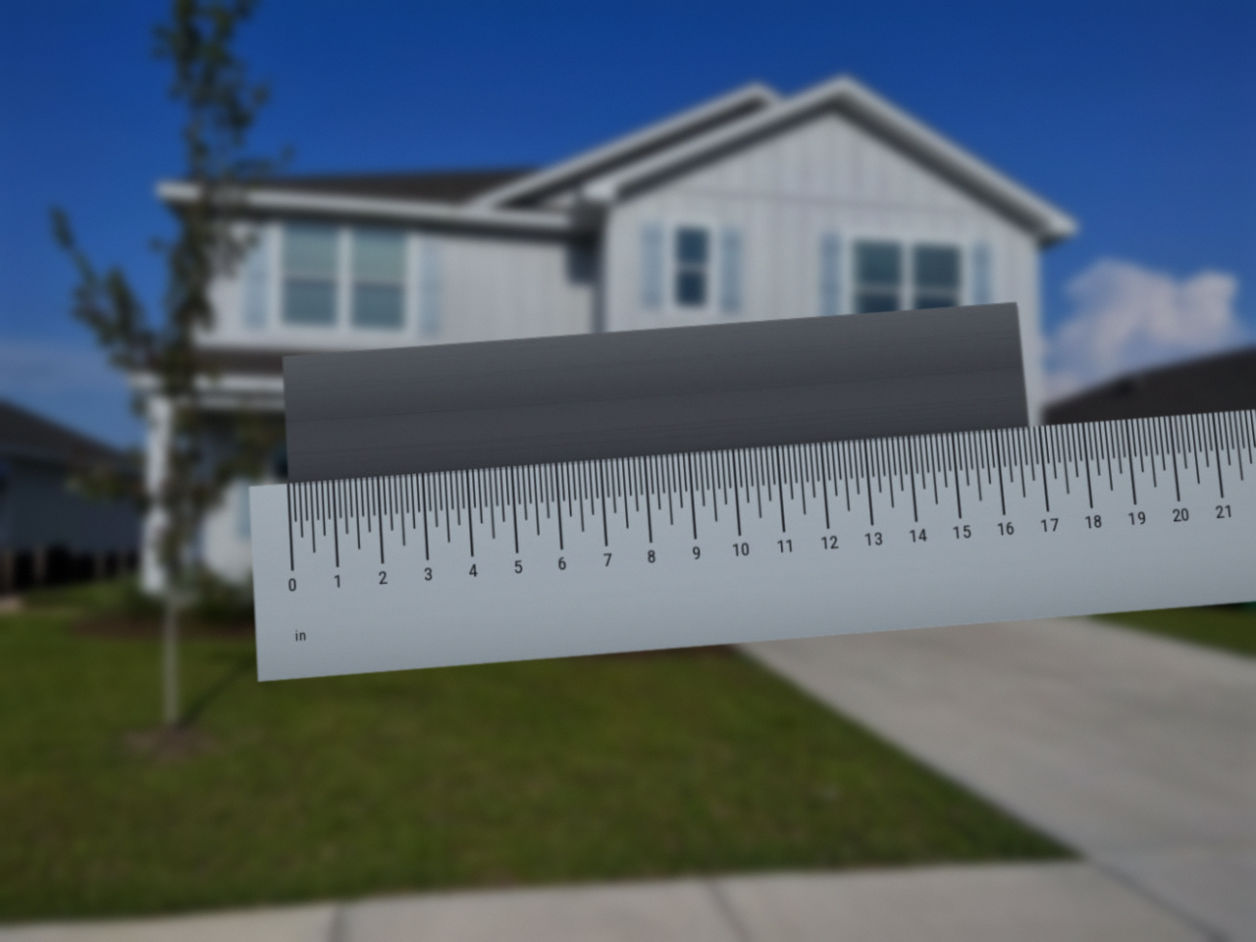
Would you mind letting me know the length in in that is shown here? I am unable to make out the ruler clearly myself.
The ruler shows 16.75 in
